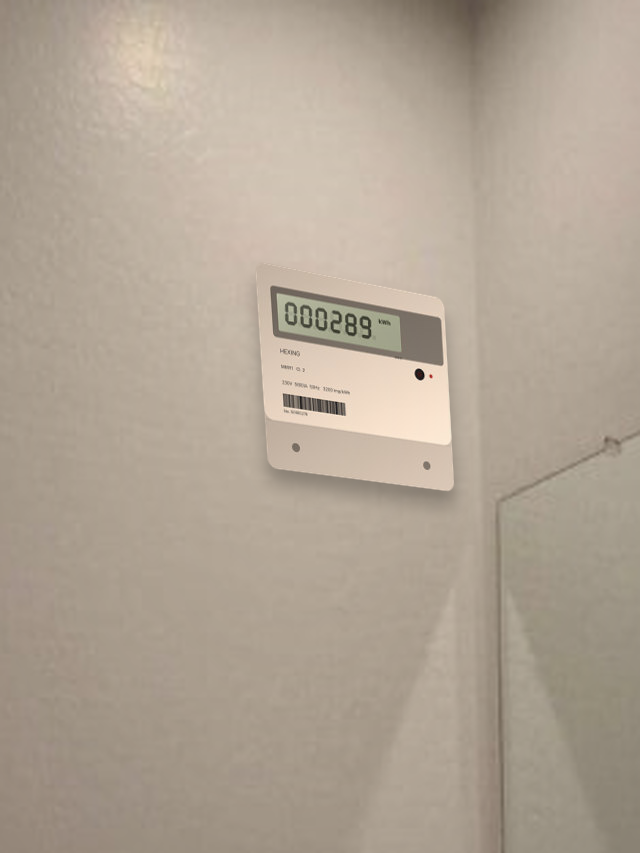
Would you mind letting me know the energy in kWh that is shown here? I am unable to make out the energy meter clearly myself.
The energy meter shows 289 kWh
